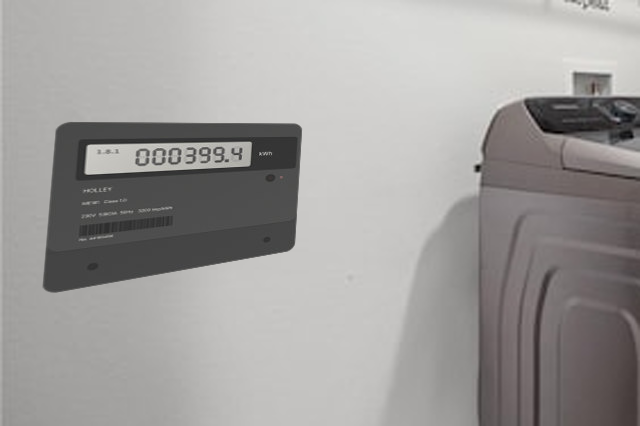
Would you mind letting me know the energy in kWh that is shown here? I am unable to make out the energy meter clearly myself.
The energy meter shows 399.4 kWh
